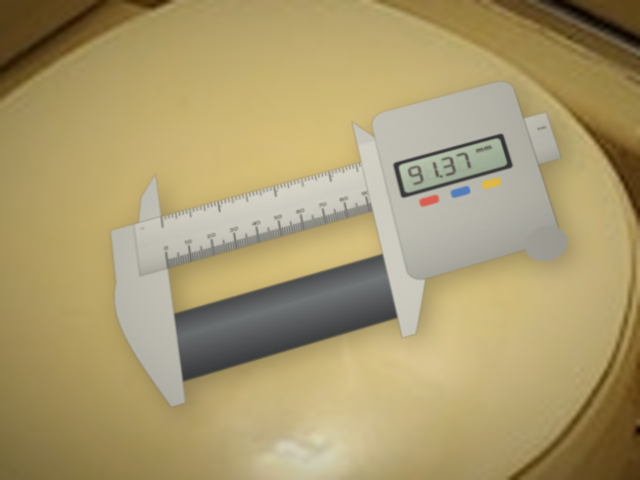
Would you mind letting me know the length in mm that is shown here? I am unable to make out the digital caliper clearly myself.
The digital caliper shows 91.37 mm
